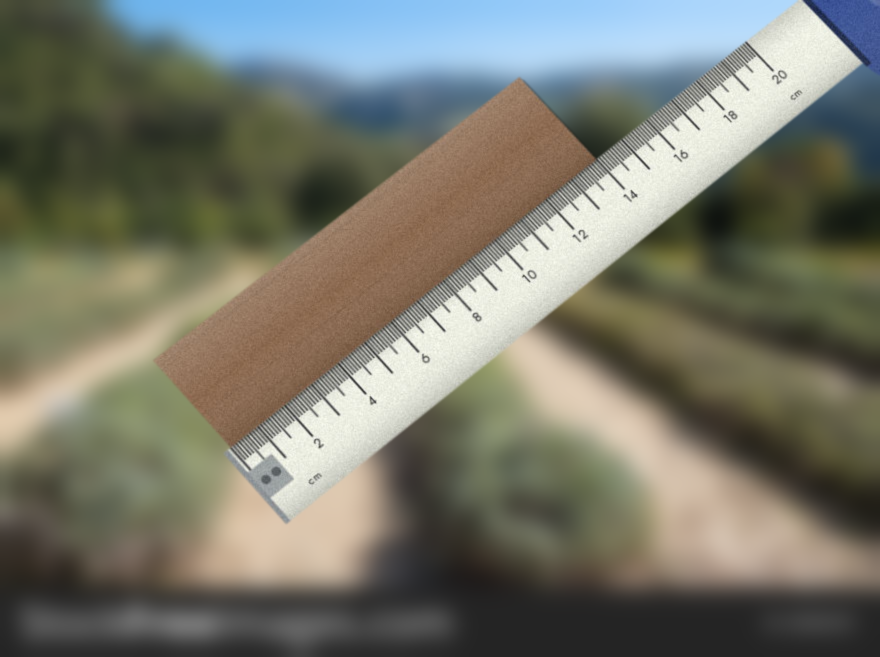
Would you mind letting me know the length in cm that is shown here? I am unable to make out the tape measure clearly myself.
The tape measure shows 14 cm
